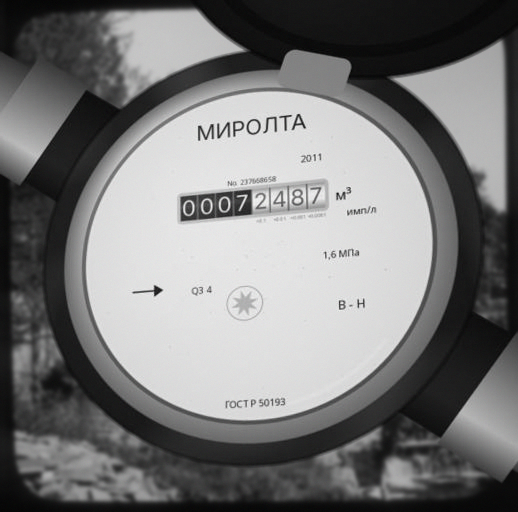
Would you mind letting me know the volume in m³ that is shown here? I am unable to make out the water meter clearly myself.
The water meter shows 7.2487 m³
